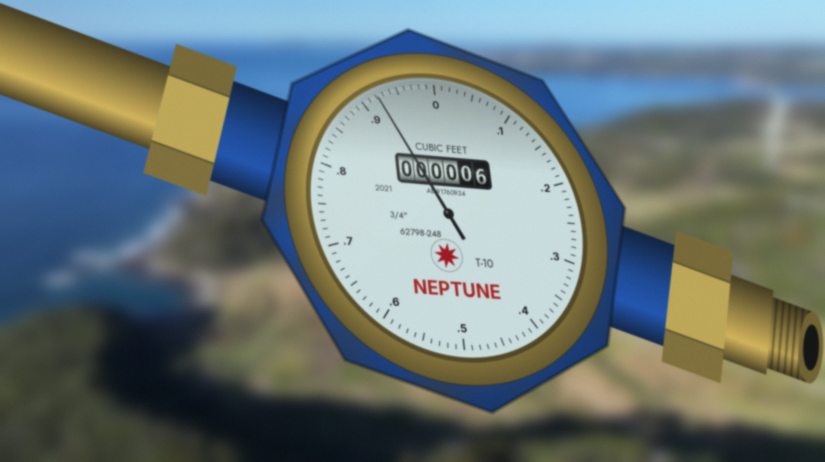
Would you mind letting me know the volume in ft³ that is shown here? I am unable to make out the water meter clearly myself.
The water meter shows 5.92 ft³
